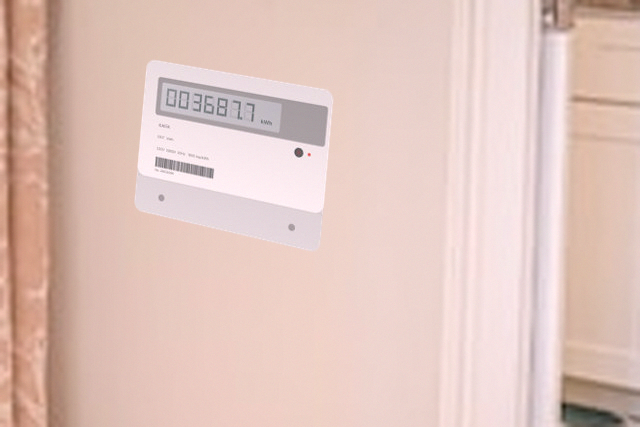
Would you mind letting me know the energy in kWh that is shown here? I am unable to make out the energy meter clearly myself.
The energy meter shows 3687.7 kWh
